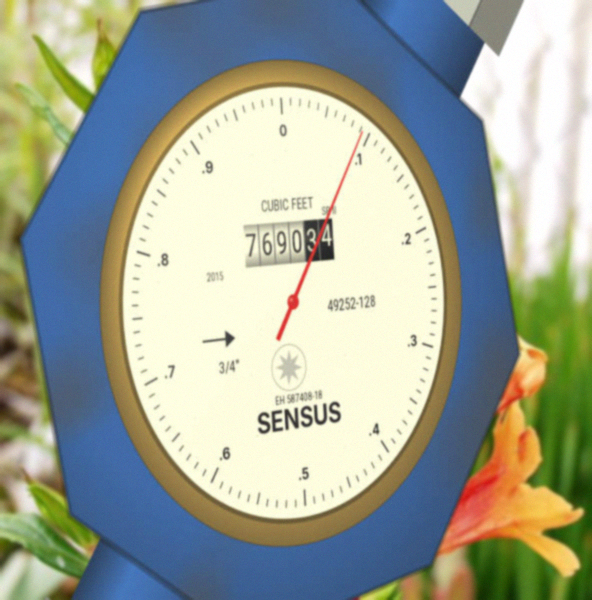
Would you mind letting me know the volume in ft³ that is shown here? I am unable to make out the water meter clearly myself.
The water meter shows 769034.09 ft³
